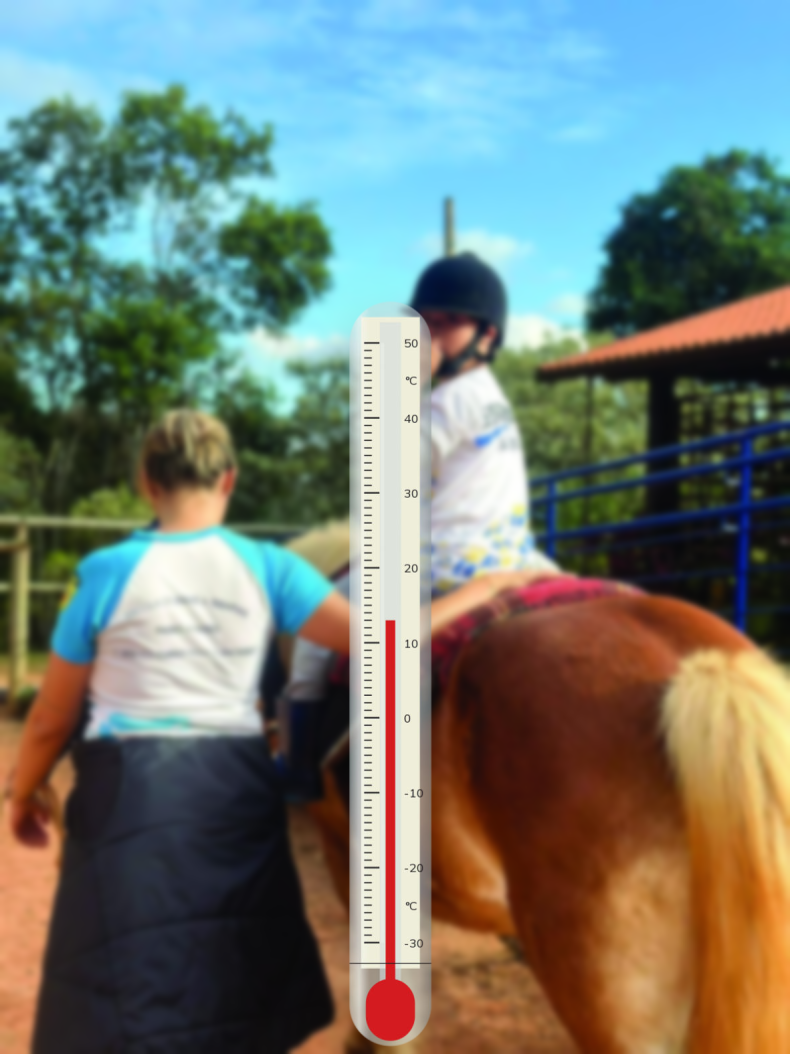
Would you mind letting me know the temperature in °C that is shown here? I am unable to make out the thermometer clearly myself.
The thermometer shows 13 °C
